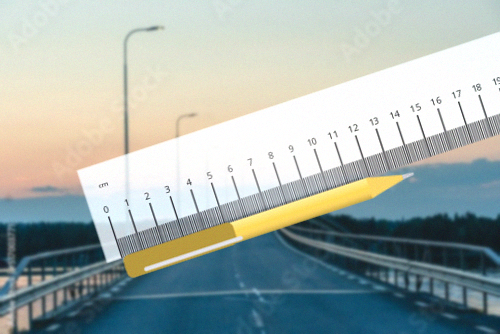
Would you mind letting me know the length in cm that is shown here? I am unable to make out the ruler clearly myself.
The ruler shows 14 cm
